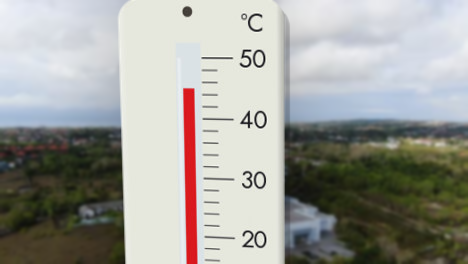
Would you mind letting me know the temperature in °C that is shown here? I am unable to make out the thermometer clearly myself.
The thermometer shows 45 °C
